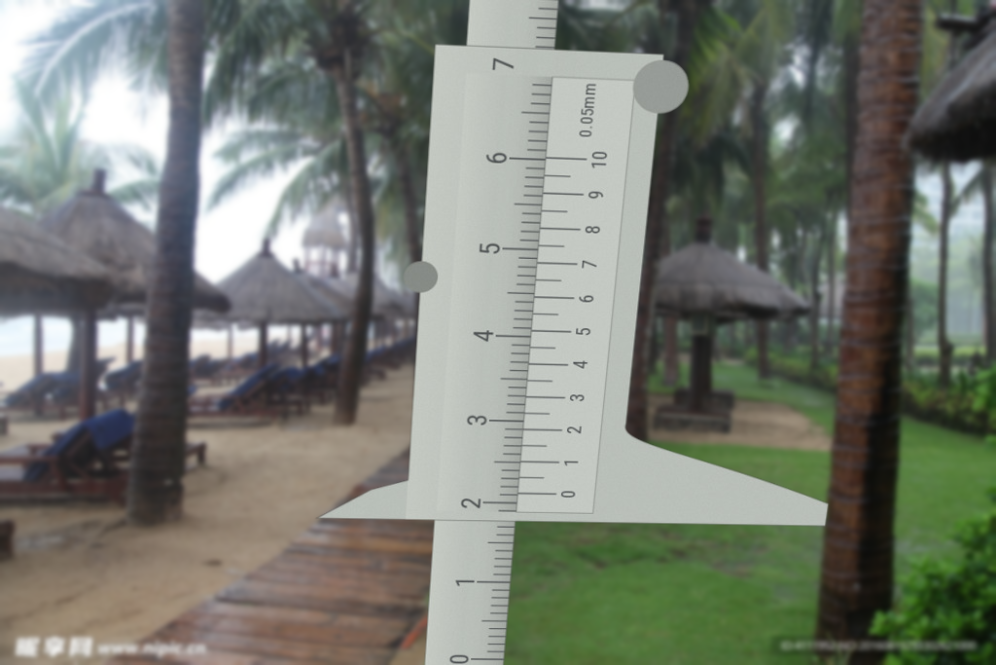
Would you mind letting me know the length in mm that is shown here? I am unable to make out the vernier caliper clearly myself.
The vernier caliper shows 21.2 mm
